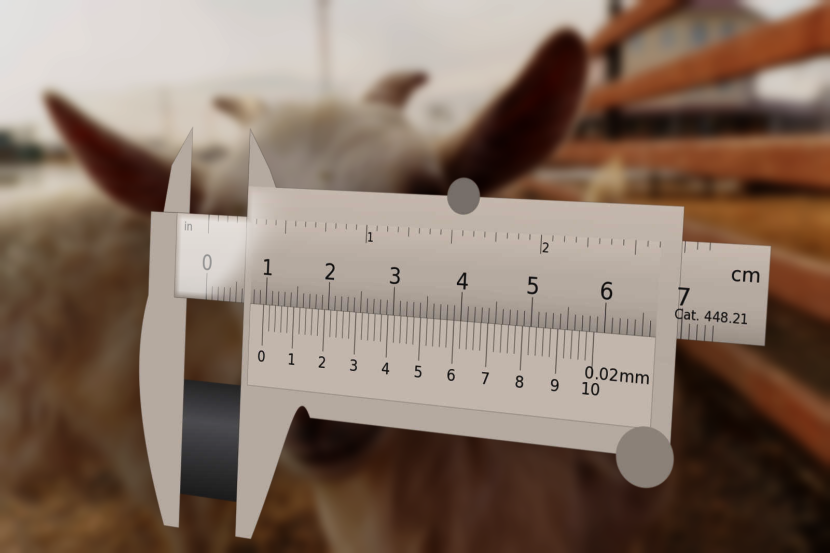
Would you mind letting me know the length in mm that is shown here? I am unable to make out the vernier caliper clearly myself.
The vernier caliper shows 9.6 mm
